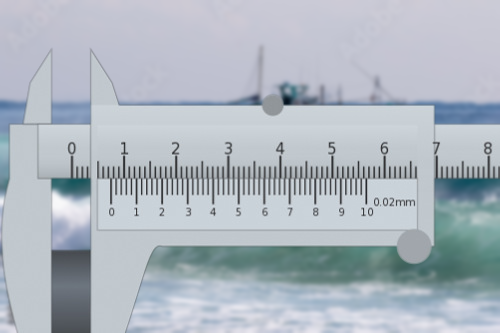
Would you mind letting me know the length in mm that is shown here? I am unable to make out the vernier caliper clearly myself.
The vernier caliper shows 7.5 mm
